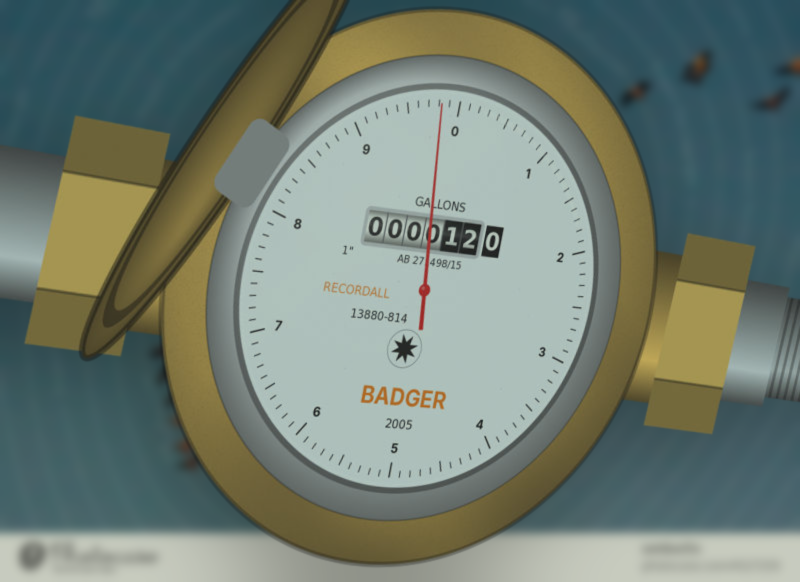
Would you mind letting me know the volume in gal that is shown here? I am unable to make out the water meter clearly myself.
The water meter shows 119.8 gal
